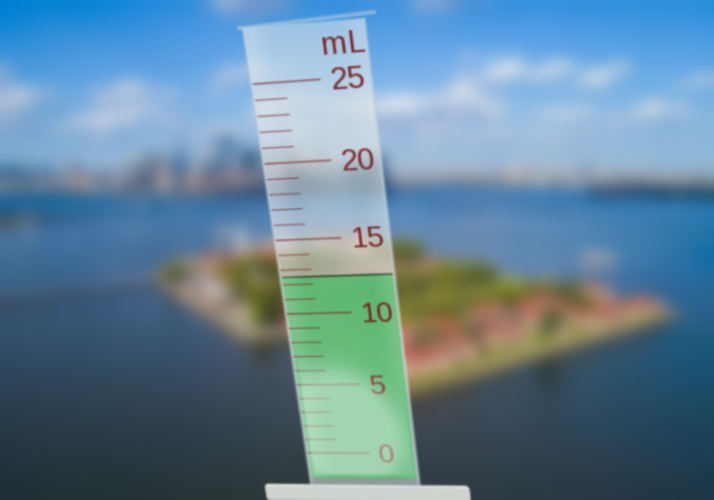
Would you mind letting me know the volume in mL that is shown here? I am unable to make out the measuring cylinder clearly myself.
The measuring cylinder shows 12.5 mL
